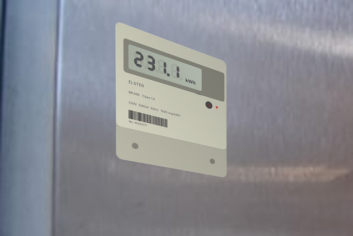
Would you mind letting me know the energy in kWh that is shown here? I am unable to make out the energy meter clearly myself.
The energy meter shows 231.1 kWh
